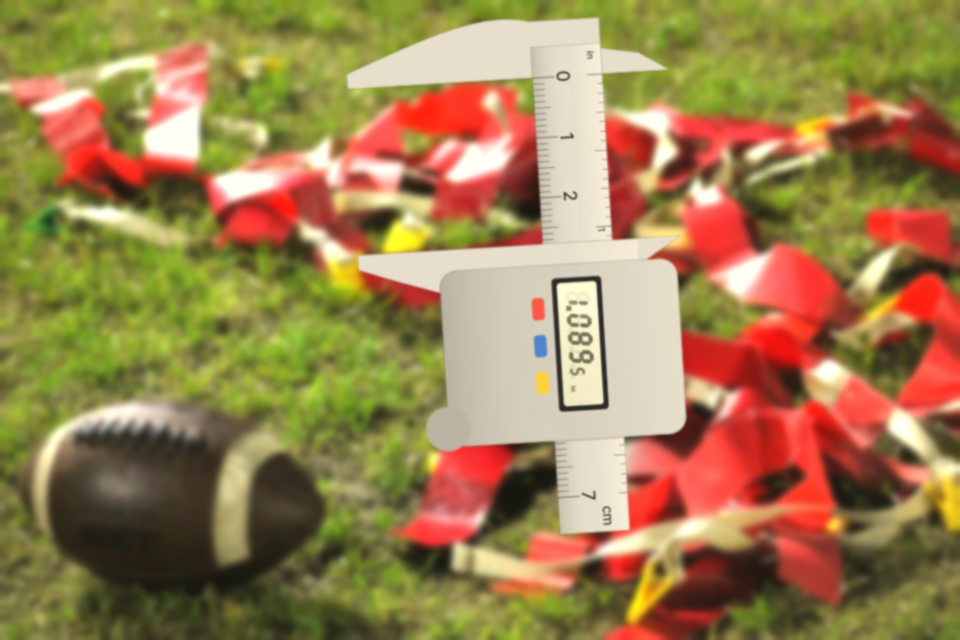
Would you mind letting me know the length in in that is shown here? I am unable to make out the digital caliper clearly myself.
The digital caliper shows 1.0895 in
